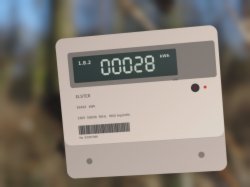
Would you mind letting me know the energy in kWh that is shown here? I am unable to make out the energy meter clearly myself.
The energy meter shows 28 kWh
